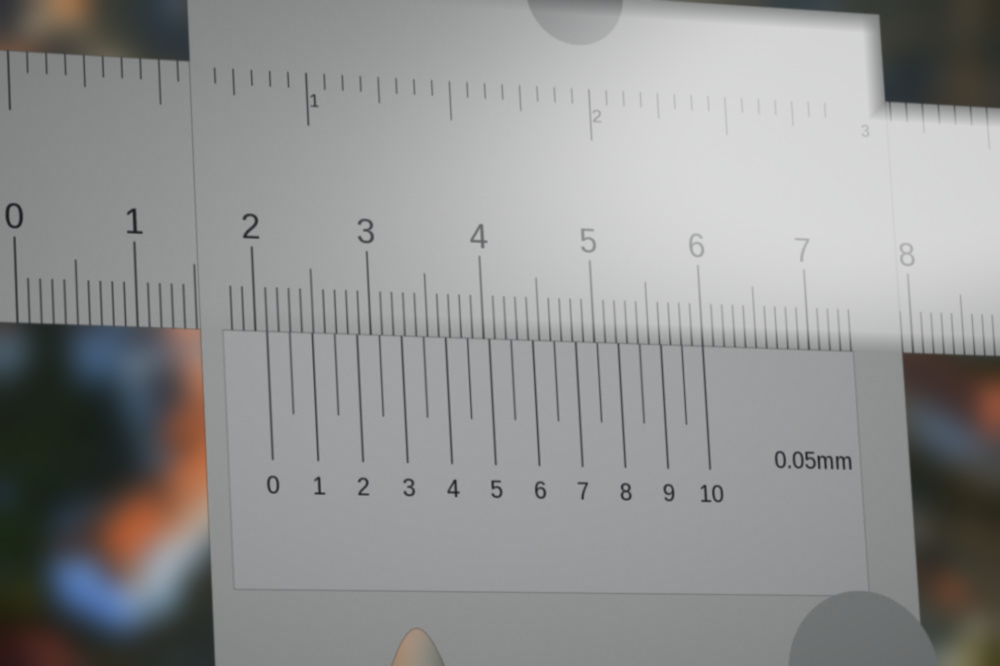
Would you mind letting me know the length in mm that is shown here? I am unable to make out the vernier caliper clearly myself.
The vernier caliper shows 21.0 mm
